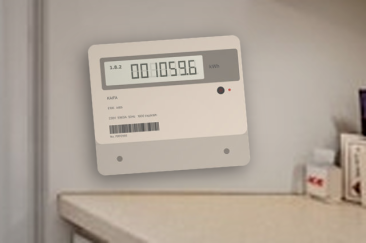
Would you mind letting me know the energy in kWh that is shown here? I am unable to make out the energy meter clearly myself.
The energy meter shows 1059.6 kWh
